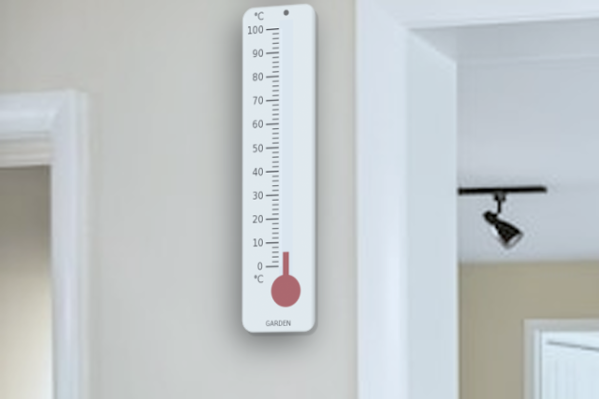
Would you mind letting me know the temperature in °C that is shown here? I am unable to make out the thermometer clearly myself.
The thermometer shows 6 °C
